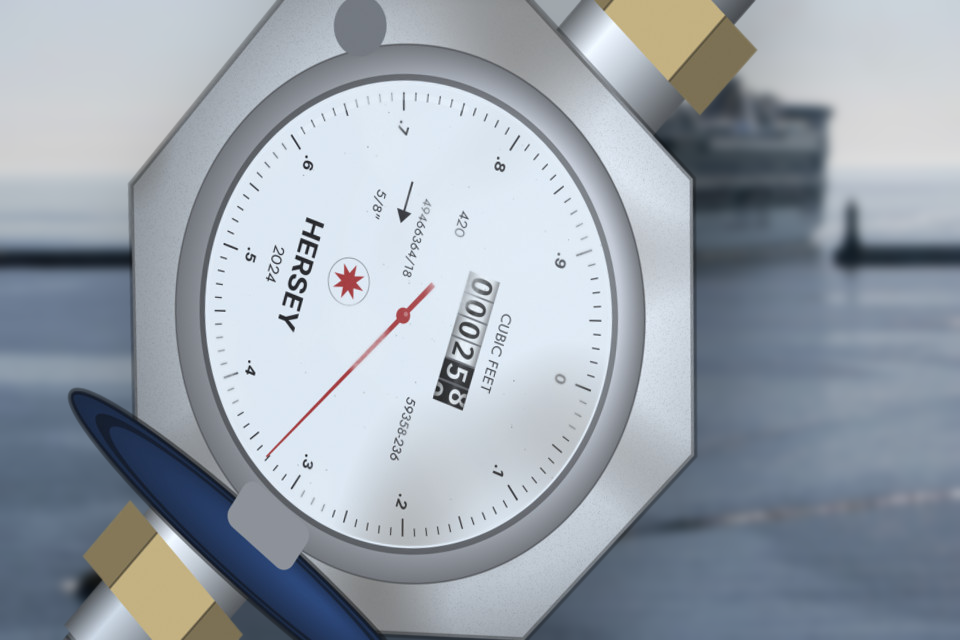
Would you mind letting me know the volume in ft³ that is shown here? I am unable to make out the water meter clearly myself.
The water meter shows 258.33 ft³
